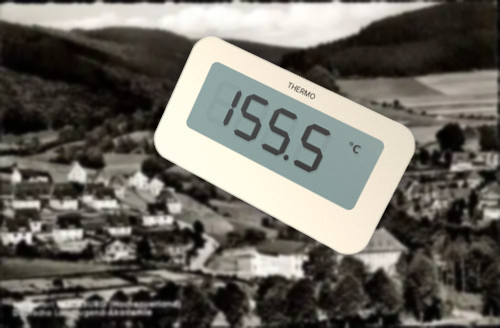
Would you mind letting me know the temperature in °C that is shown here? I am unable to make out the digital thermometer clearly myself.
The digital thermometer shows 155.5 °C
